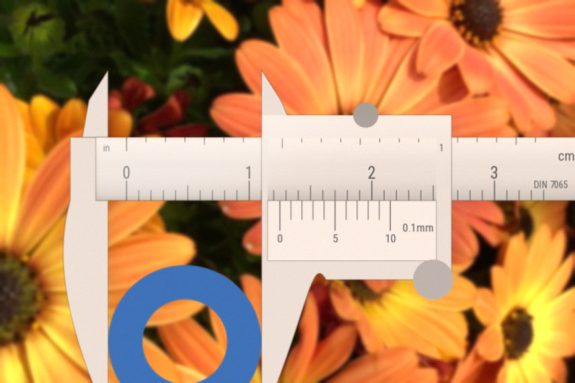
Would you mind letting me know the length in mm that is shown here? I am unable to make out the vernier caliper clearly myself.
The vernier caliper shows 12.5 mm
